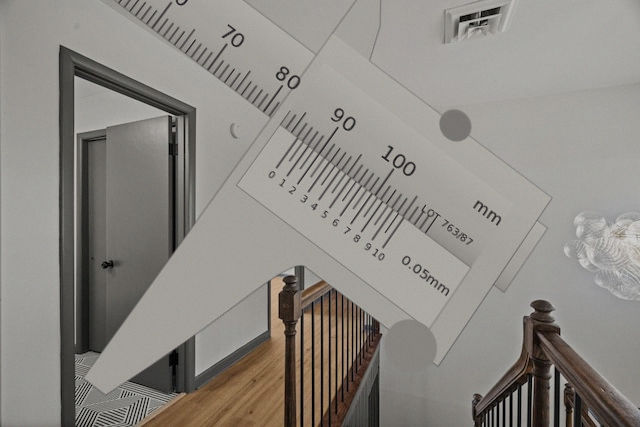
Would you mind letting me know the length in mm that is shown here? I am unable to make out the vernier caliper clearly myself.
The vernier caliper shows 86.2 mm
